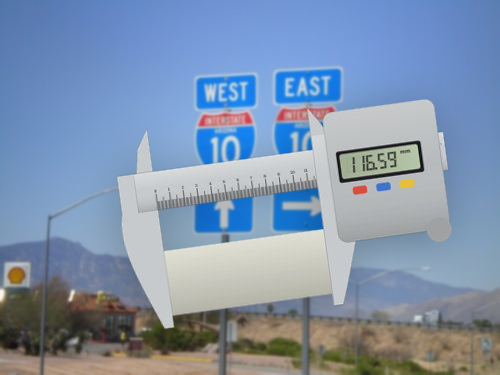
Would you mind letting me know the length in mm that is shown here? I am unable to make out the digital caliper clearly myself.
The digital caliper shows 116.59 mm
